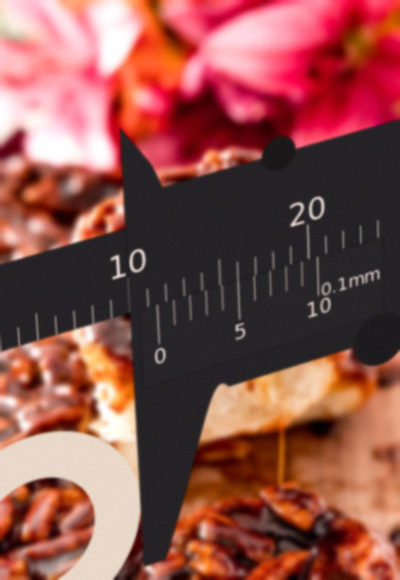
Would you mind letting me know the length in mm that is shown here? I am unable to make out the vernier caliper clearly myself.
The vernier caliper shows 11.5 mm
